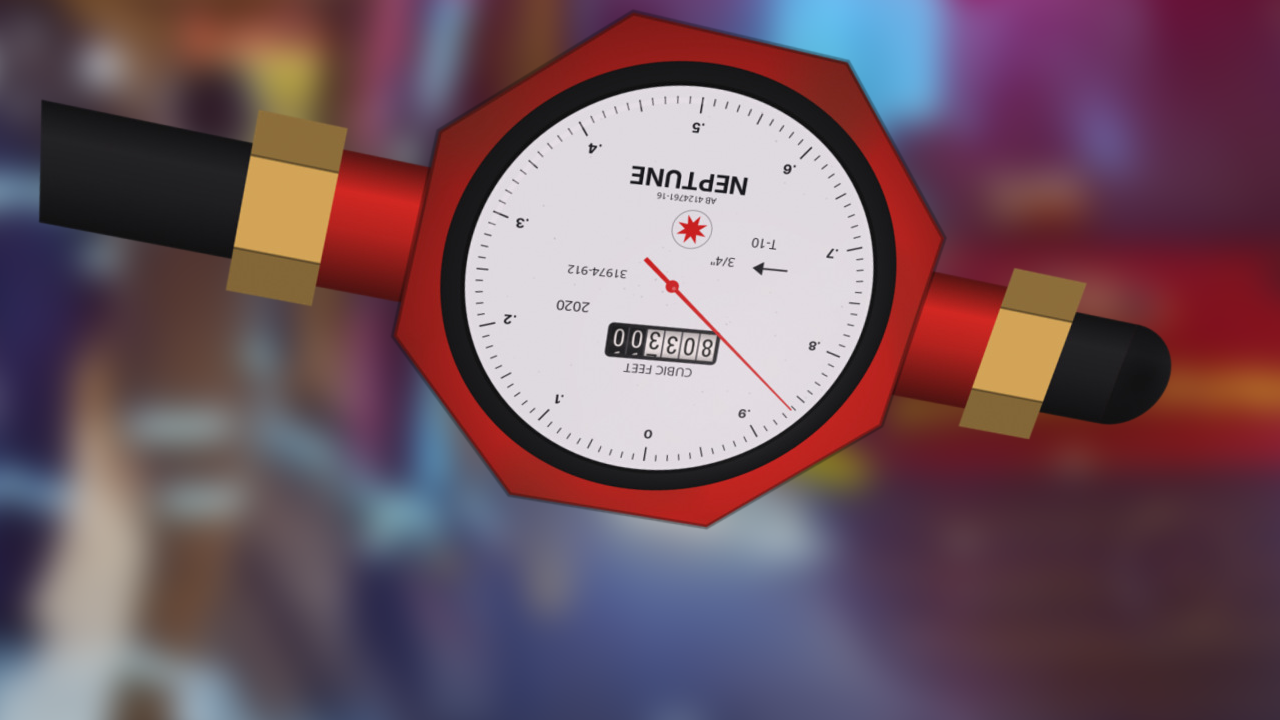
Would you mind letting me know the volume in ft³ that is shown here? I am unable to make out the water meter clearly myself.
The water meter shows 803299.86 ft³
